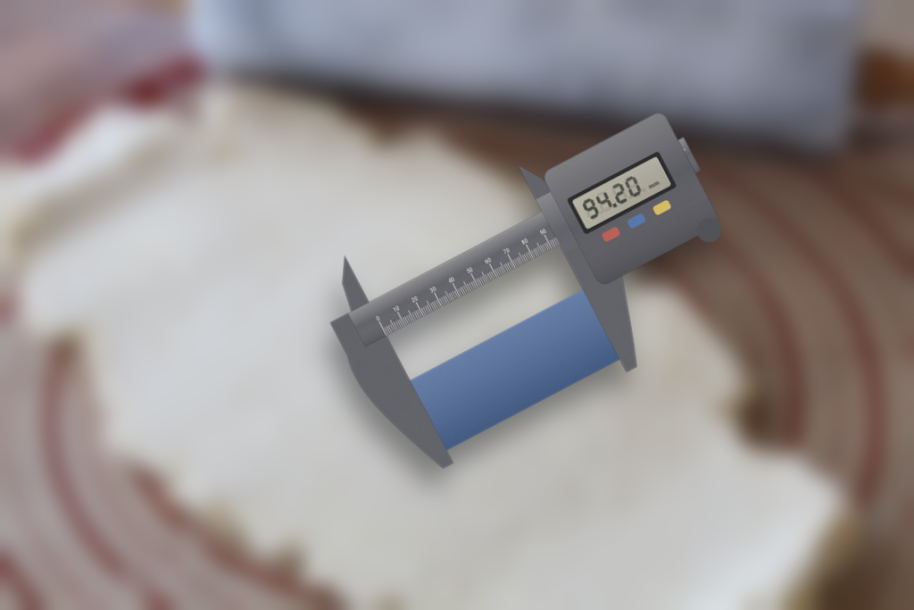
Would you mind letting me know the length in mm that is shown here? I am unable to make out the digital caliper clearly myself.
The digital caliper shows 94.20 mm
